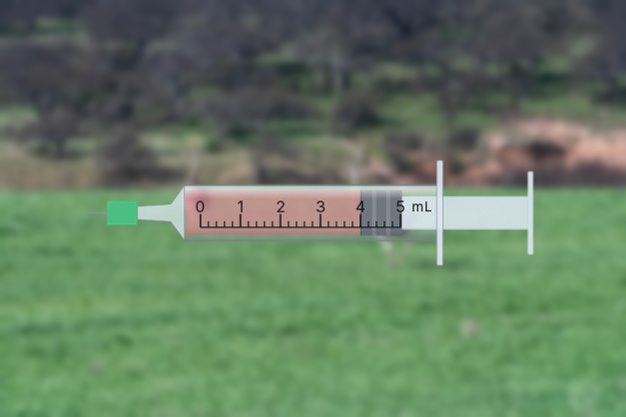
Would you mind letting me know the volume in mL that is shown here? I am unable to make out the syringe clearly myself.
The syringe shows 4 mL
